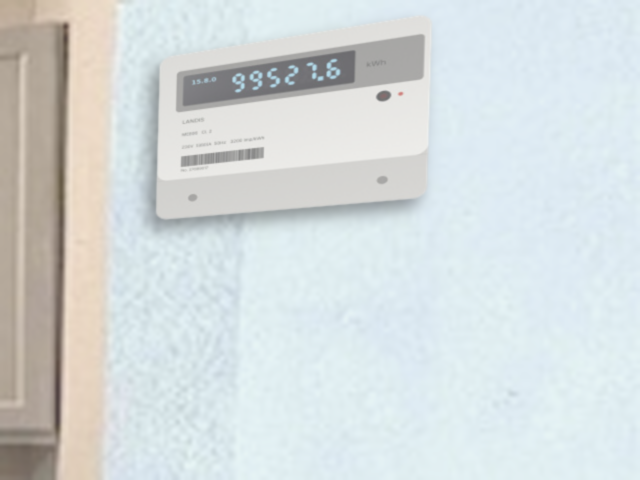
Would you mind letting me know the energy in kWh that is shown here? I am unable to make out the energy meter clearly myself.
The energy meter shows 99527.6 kWh
